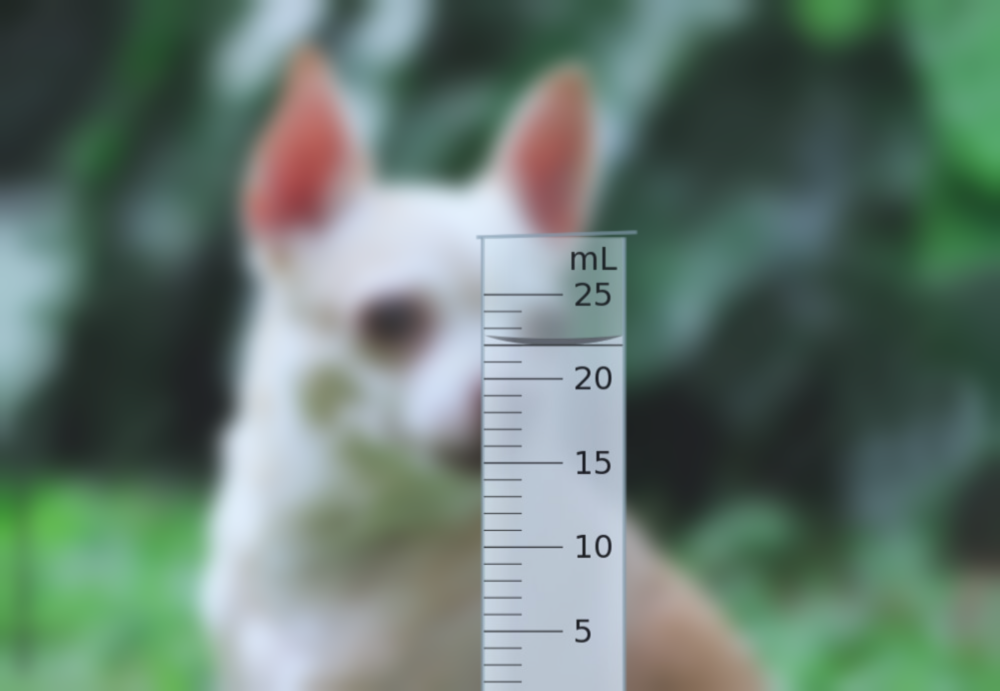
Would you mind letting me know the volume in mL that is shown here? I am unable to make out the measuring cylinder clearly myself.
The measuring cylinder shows 22 mL
